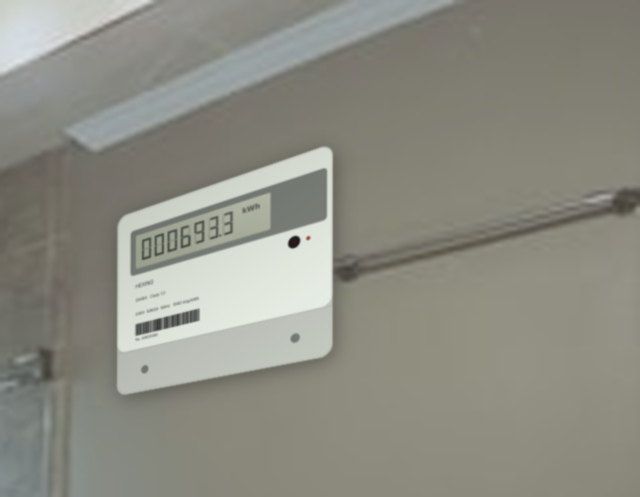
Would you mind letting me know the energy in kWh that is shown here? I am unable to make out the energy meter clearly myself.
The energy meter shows 693.3 kWh
